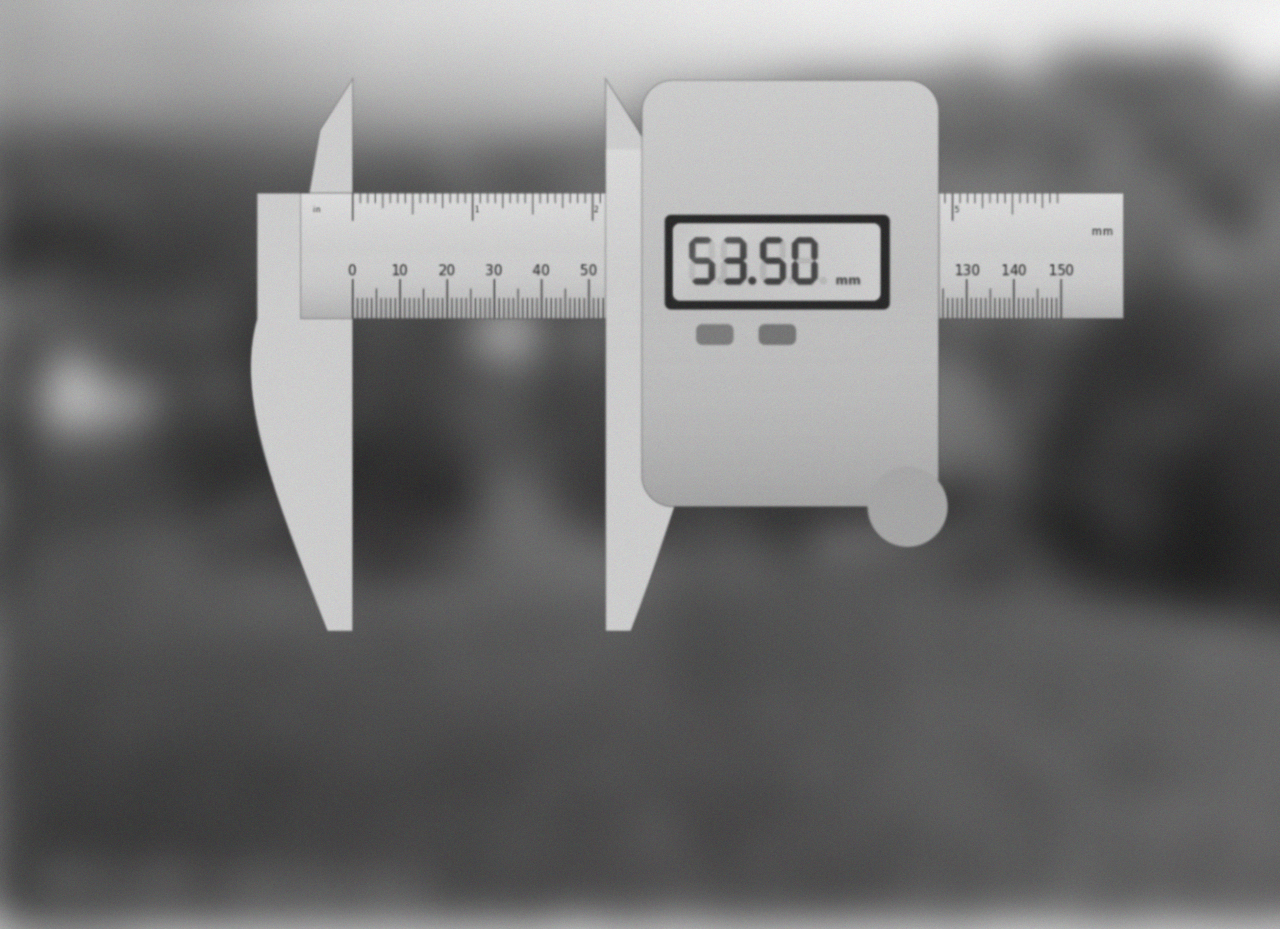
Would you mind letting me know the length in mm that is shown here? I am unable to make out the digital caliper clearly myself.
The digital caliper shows 53.50 mm
